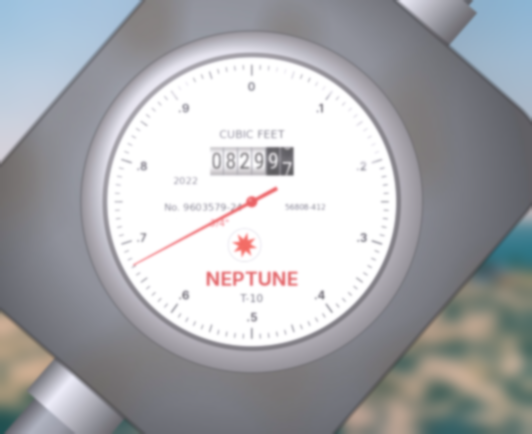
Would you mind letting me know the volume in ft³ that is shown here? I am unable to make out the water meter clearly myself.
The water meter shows 82996.67 ft³
